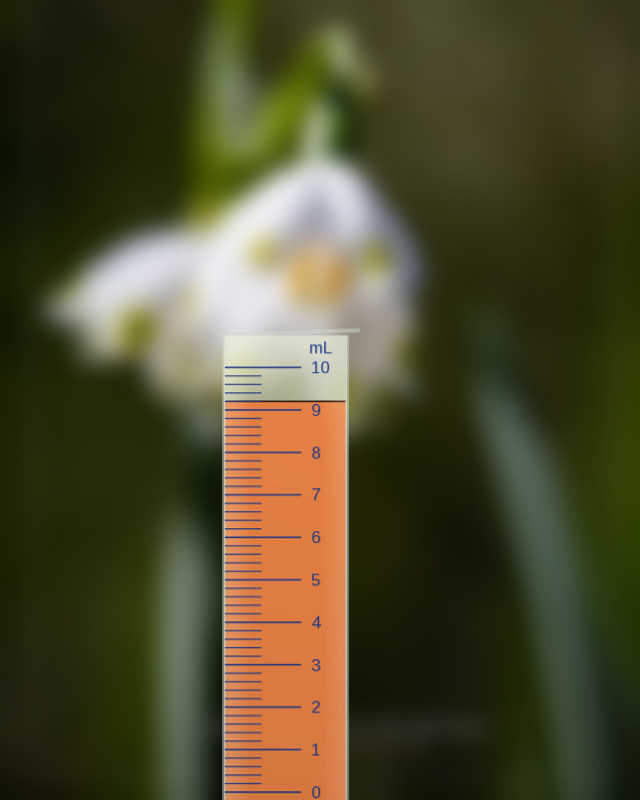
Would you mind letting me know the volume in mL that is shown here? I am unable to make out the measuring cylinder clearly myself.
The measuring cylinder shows 9.2 mL
